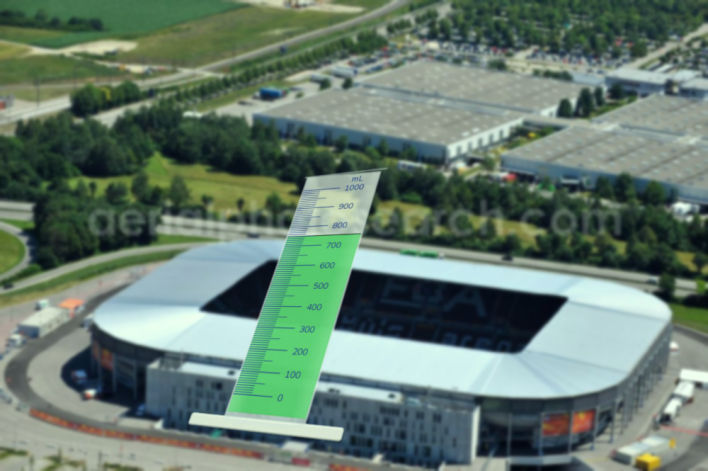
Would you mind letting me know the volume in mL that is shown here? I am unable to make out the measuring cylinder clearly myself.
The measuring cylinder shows 750 mL
